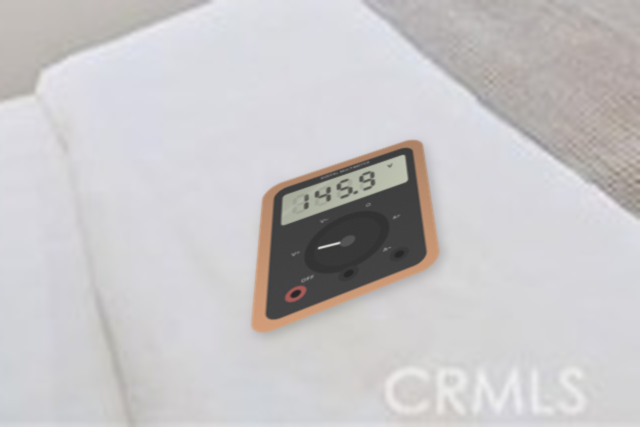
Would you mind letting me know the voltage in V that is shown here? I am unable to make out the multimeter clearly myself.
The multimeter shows 145.9 V
